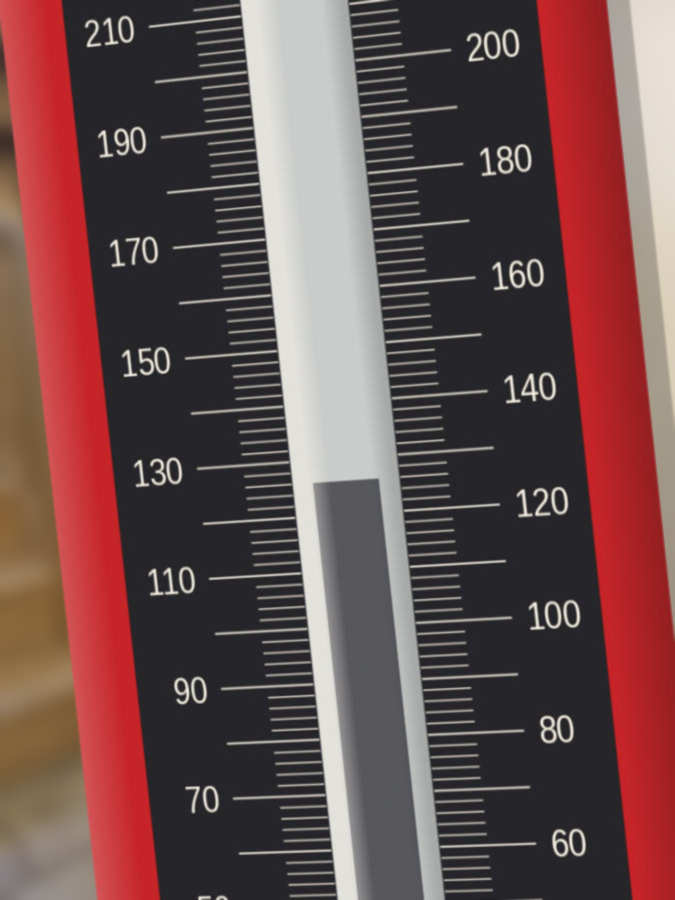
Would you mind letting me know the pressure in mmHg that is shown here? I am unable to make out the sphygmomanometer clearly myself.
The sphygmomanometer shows 126 mmHg
